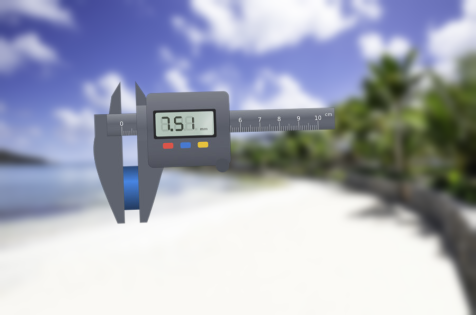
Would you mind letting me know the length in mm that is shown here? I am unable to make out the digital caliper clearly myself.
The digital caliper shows 7.51 mm
